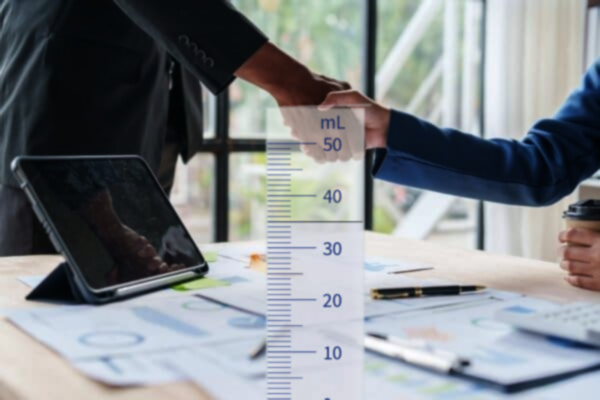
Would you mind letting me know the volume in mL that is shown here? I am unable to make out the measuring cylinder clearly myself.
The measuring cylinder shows 35 mL
